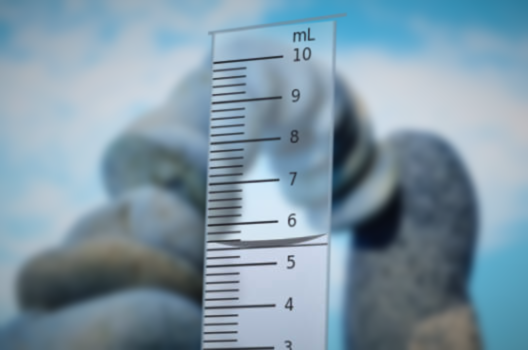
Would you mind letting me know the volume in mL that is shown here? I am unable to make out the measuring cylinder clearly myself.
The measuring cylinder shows 5.4 mL
